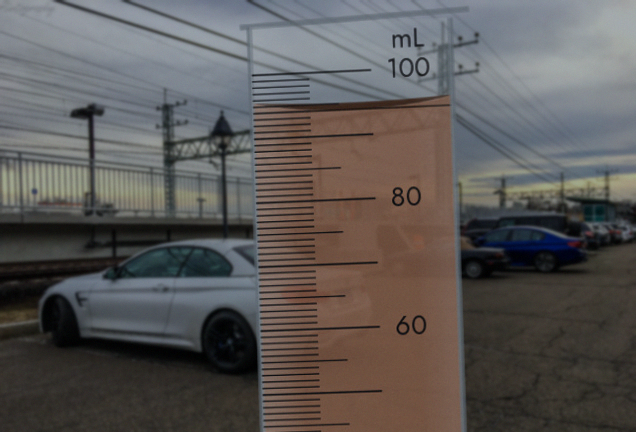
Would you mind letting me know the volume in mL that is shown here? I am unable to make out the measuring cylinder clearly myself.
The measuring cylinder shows 94 mL
